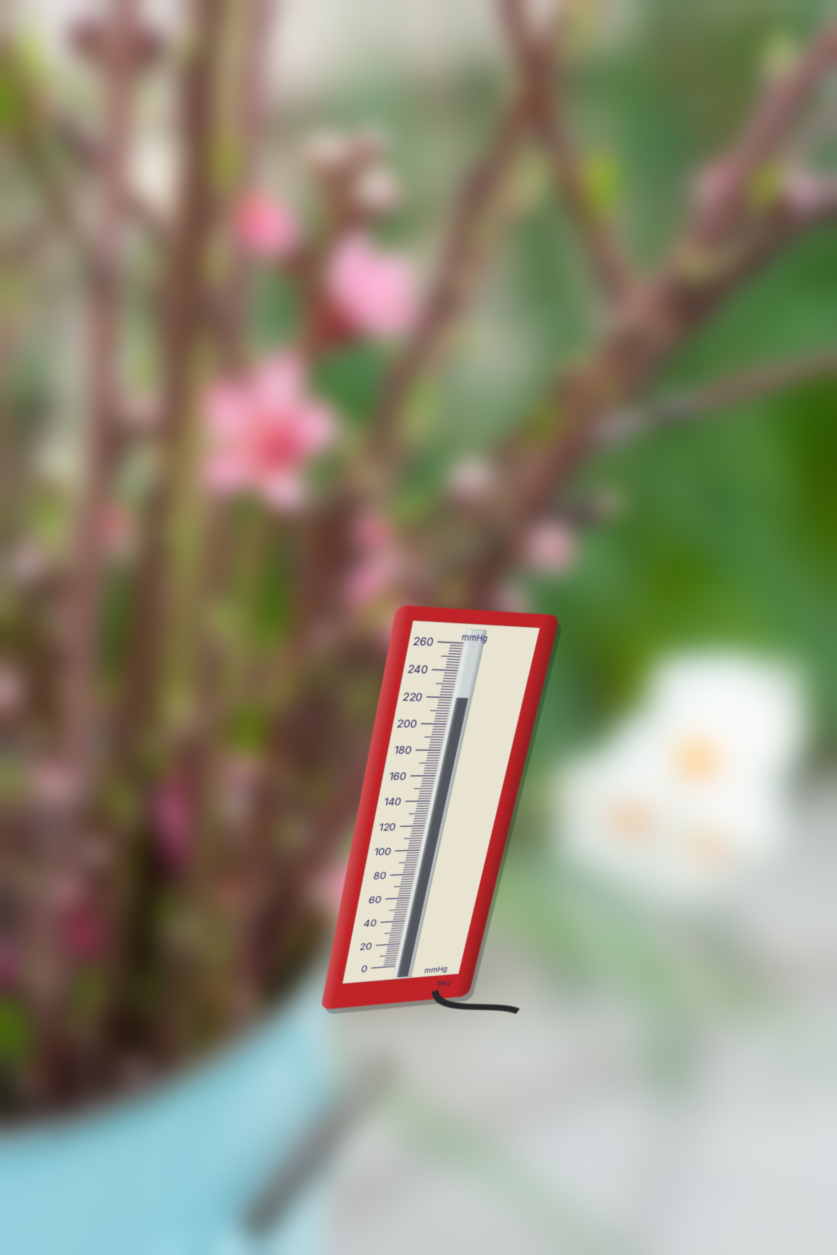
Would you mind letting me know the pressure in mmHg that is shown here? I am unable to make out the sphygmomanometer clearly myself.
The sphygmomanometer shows 220 mmHg
